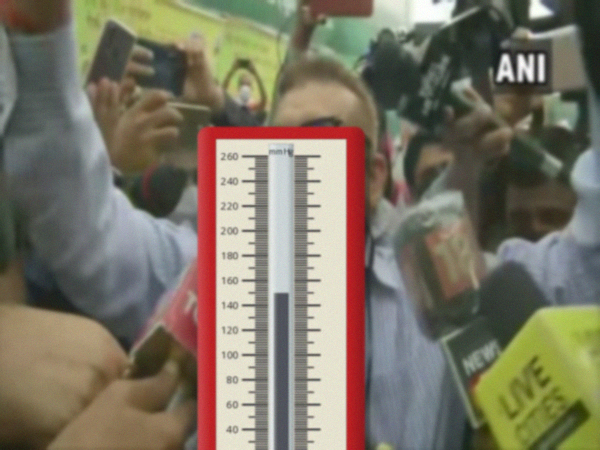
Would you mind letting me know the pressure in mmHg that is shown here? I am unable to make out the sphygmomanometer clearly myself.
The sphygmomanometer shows 150 mmHg
